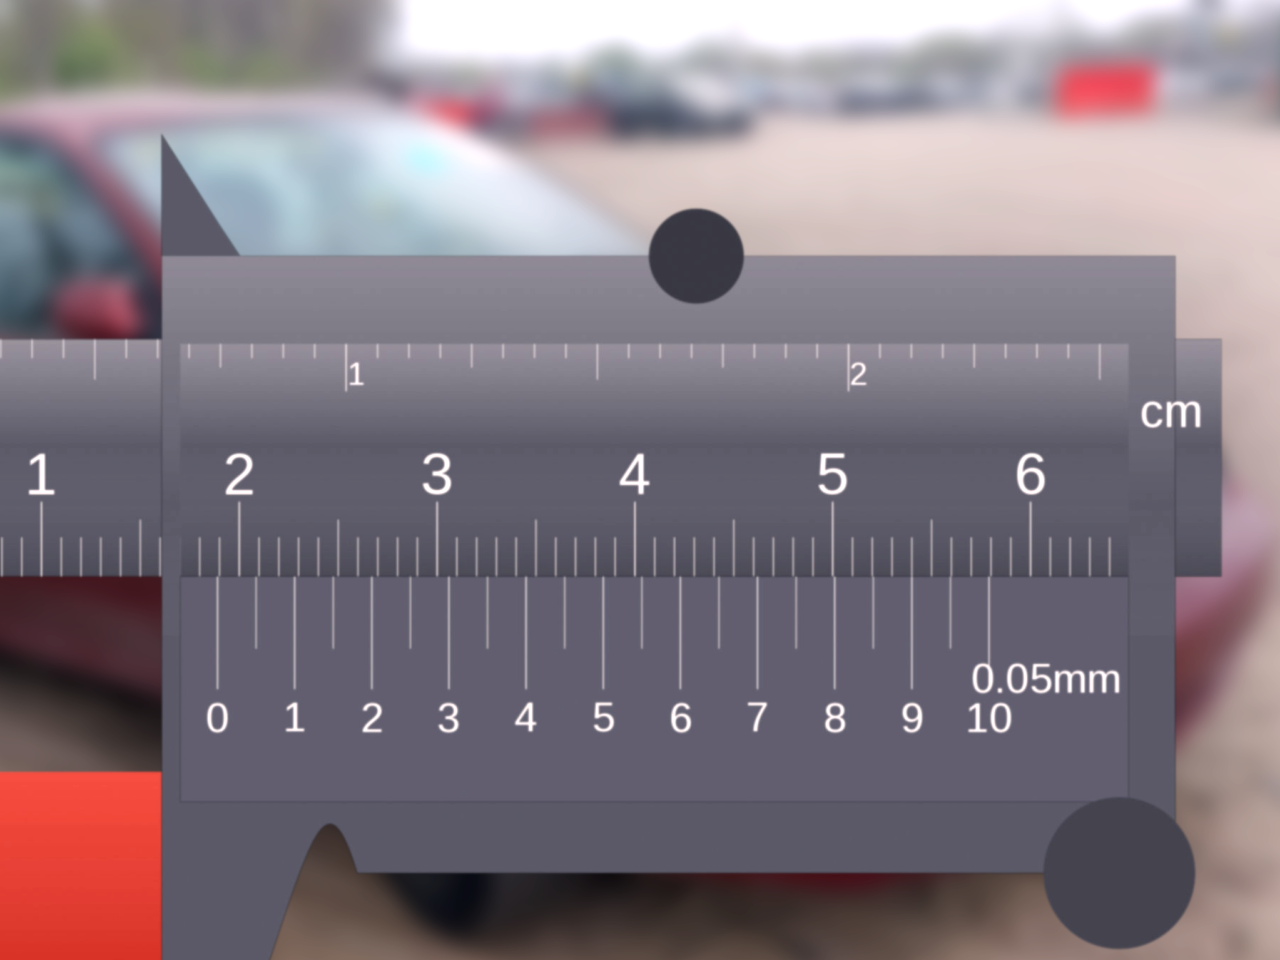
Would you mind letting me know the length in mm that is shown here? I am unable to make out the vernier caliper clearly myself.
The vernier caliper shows 18.9 mm
